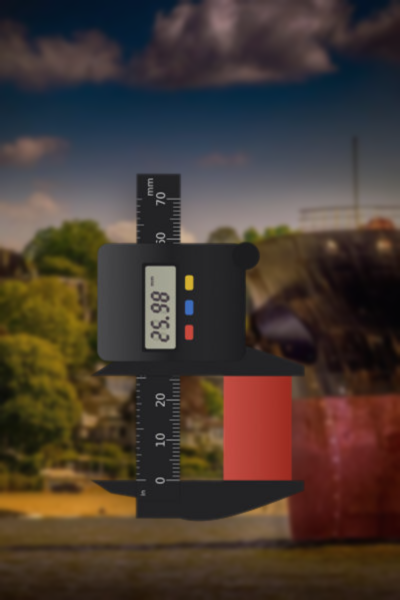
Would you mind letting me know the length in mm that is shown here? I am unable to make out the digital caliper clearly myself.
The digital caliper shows 25.98 mm
